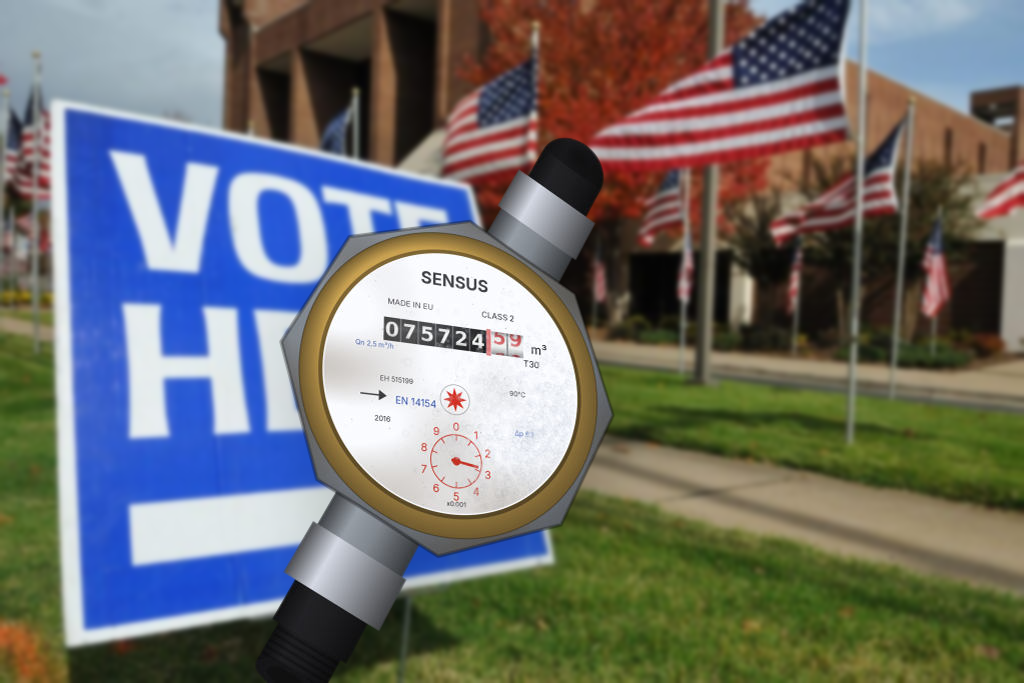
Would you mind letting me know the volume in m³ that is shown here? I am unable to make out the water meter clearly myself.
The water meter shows 75724.592 m³
